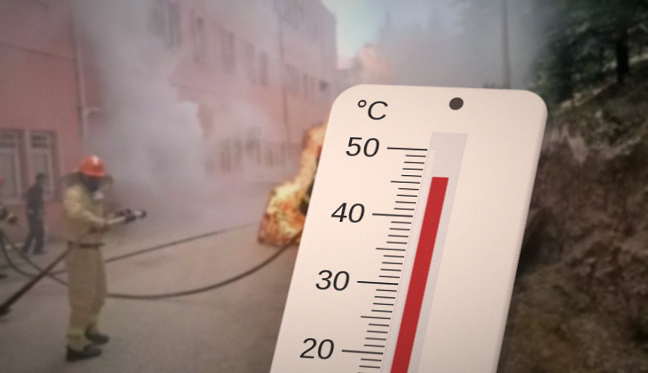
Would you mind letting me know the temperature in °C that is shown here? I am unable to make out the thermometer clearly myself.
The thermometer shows 46 °C
